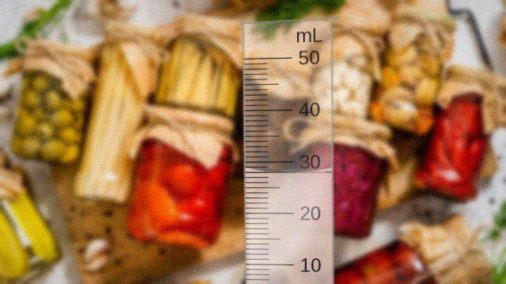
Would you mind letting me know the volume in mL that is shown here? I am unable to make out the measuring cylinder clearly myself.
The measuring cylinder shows 28 mL
